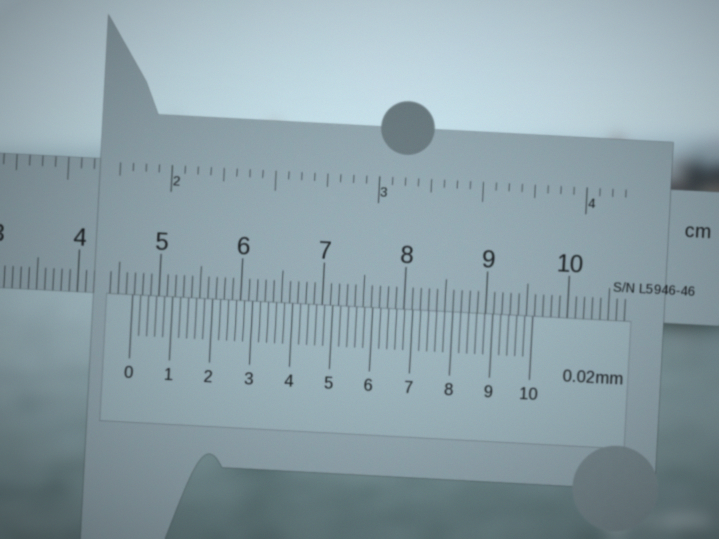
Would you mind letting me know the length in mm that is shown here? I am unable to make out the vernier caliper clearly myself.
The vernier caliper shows 46.8 mm
